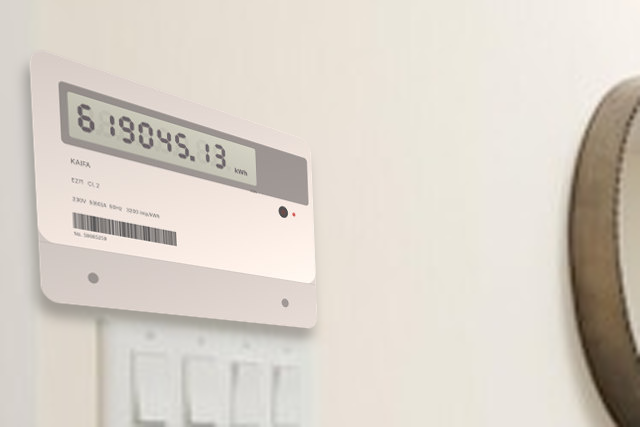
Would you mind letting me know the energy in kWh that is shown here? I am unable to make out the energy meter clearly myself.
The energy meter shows 619045.13 kWh
